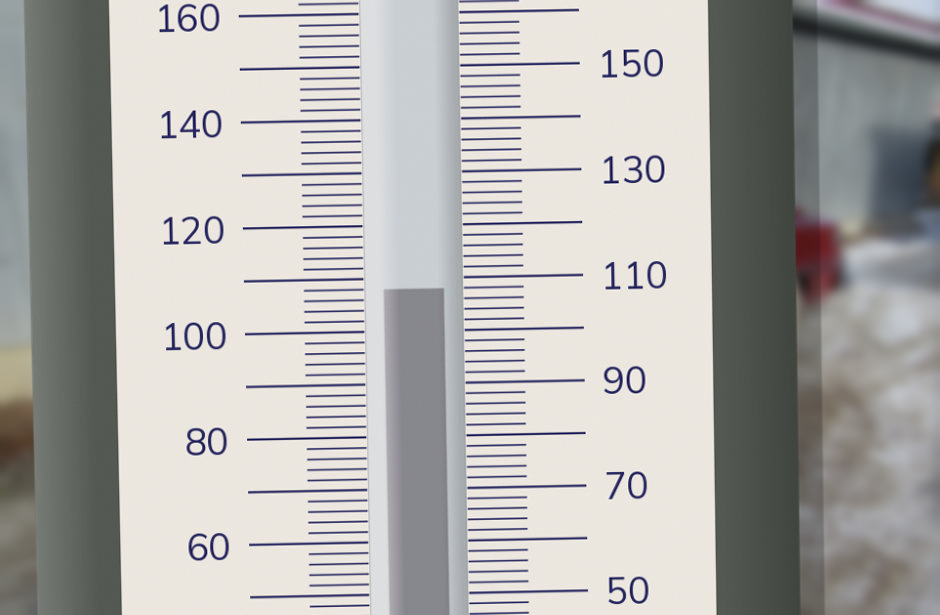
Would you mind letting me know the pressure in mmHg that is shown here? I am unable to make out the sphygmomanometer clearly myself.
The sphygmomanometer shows 108 mmHg
